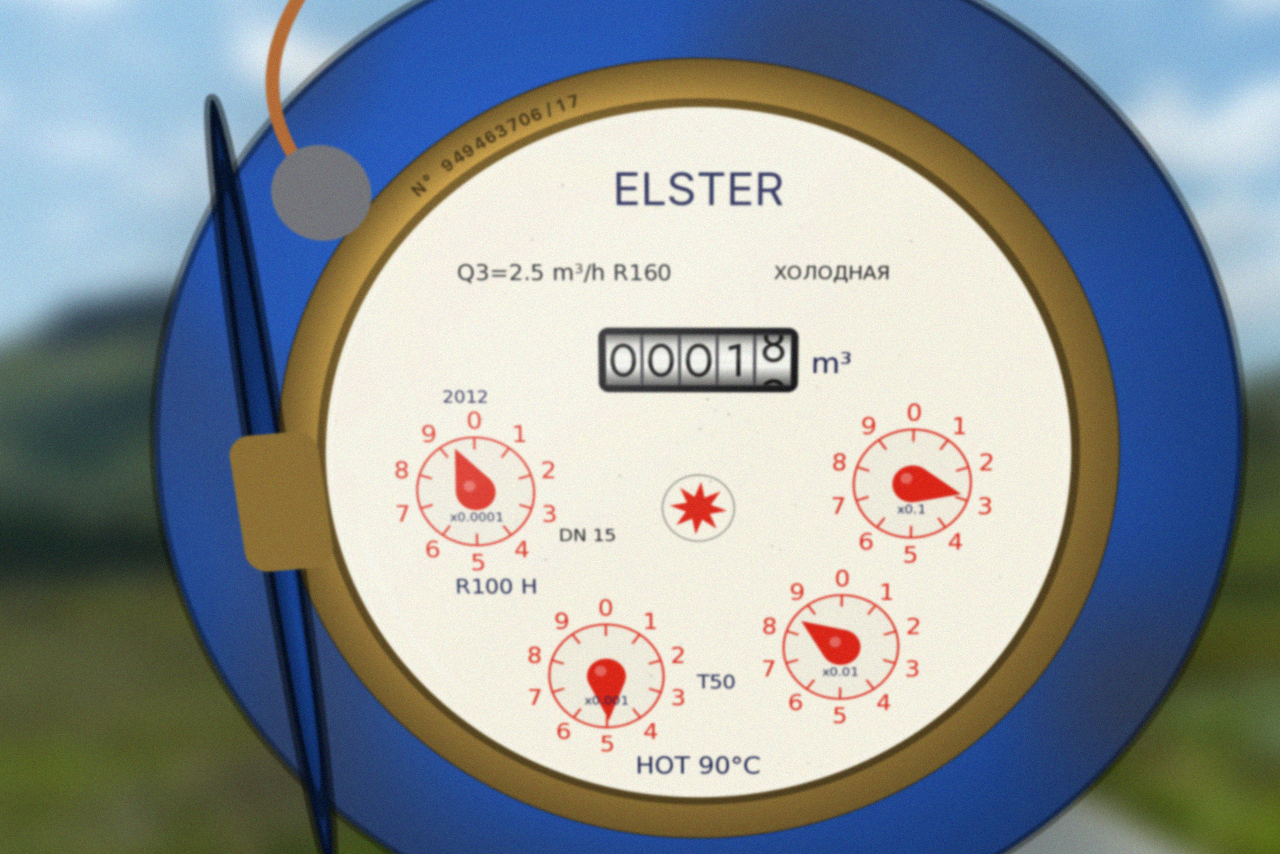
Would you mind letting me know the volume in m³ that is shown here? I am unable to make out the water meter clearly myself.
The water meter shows 18.2849 m³
